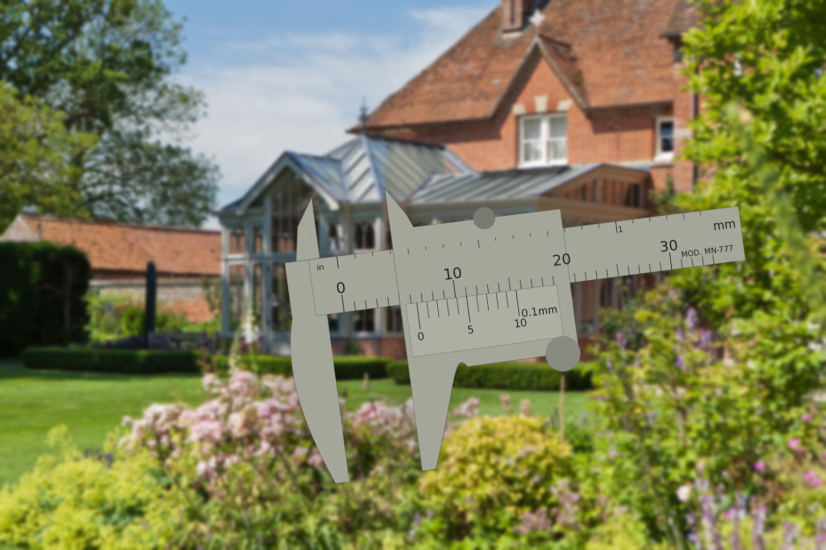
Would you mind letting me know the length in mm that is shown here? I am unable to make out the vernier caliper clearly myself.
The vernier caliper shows 6.5 mm
